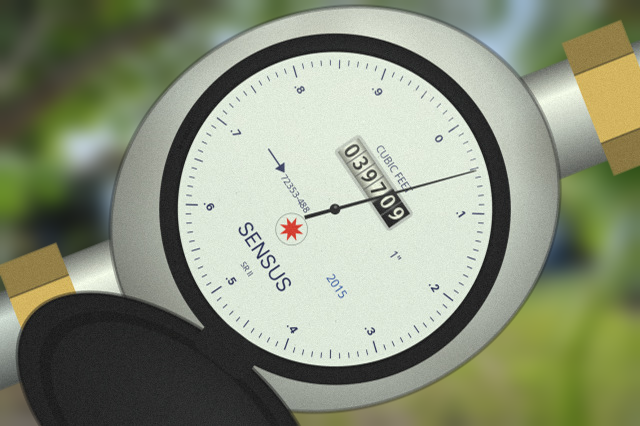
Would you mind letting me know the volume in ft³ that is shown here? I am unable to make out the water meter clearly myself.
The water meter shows 39709.05 ft³
